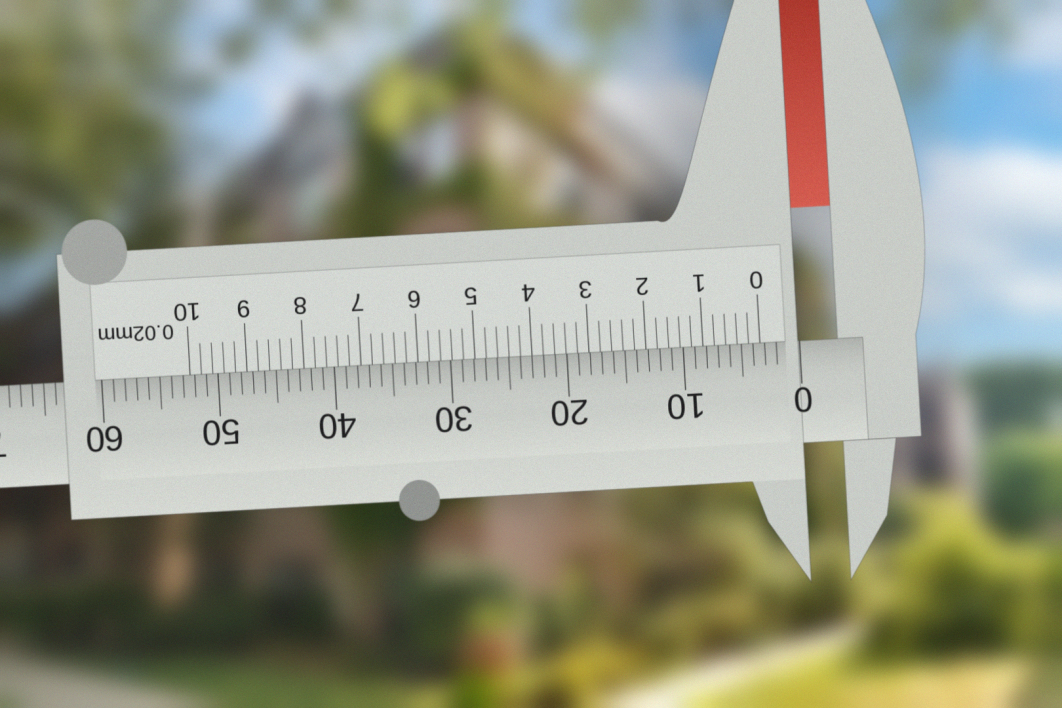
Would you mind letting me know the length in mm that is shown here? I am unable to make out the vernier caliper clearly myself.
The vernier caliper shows 3.4 mm
